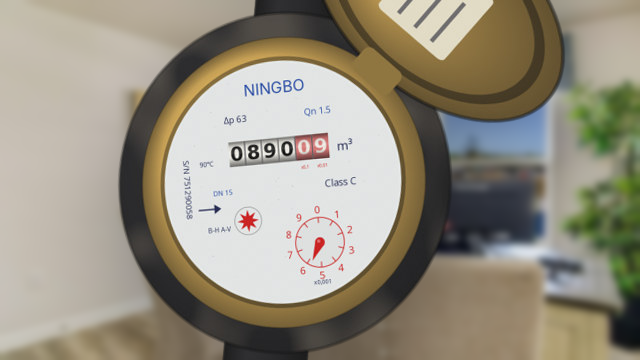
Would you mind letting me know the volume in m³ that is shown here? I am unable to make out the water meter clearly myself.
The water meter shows 890.095 m³
